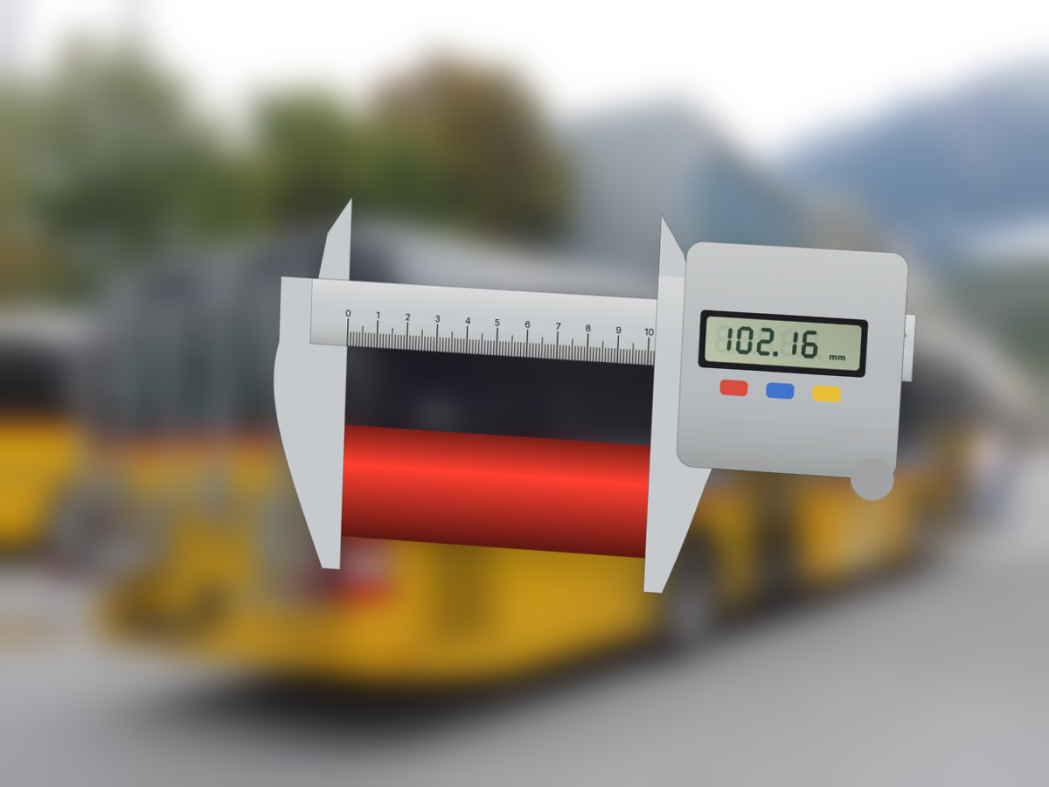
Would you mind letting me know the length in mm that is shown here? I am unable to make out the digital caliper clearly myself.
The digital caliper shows 102.16 mm
